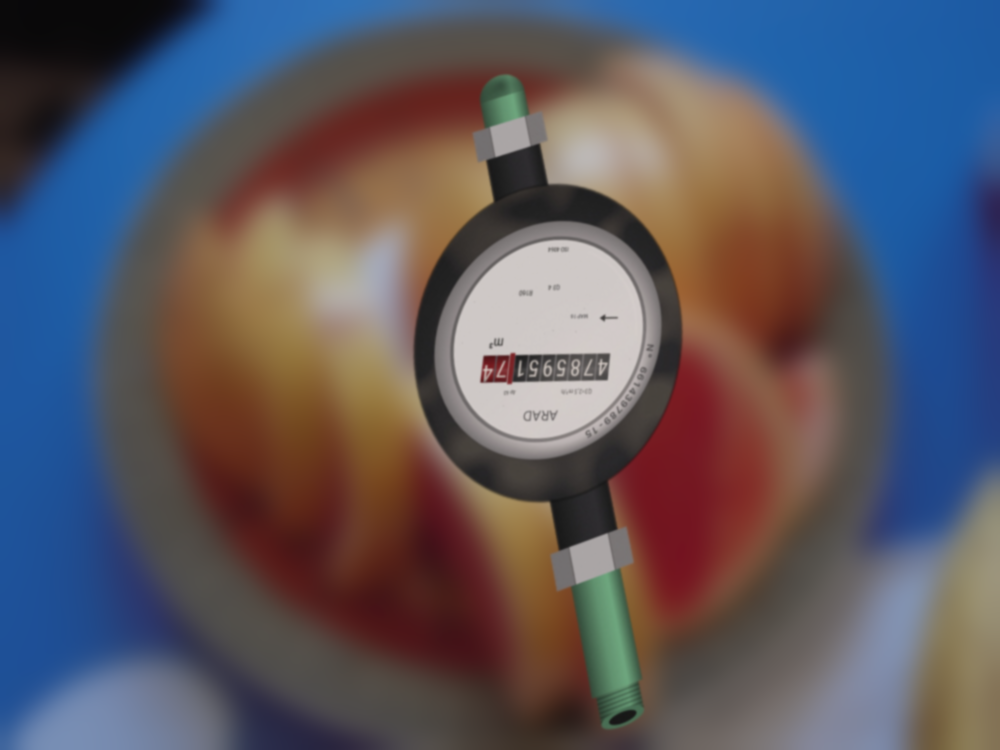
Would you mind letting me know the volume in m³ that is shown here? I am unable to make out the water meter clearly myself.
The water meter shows 4785951.74 m³
